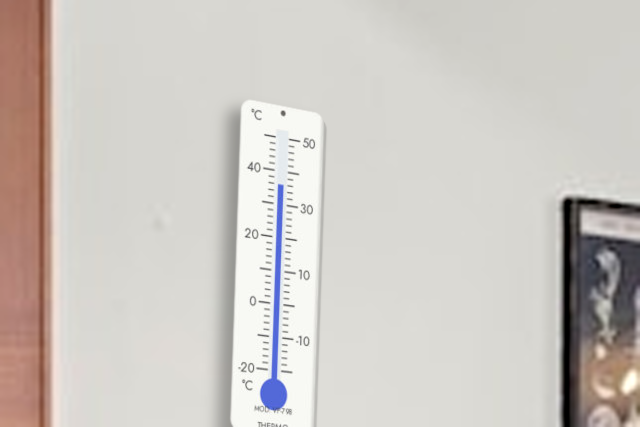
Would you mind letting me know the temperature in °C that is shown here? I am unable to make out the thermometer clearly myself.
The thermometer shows 36 °C
